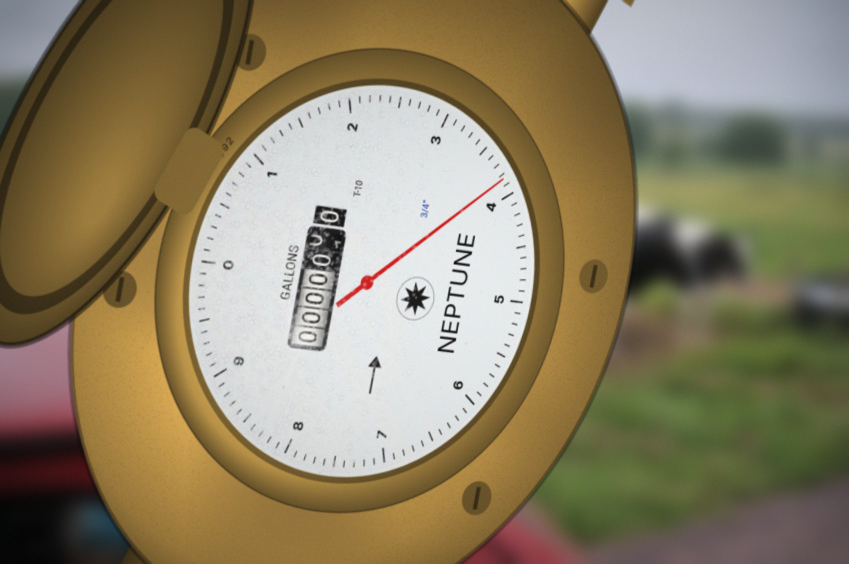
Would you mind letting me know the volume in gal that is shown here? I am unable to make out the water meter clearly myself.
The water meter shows 3.8 gal
